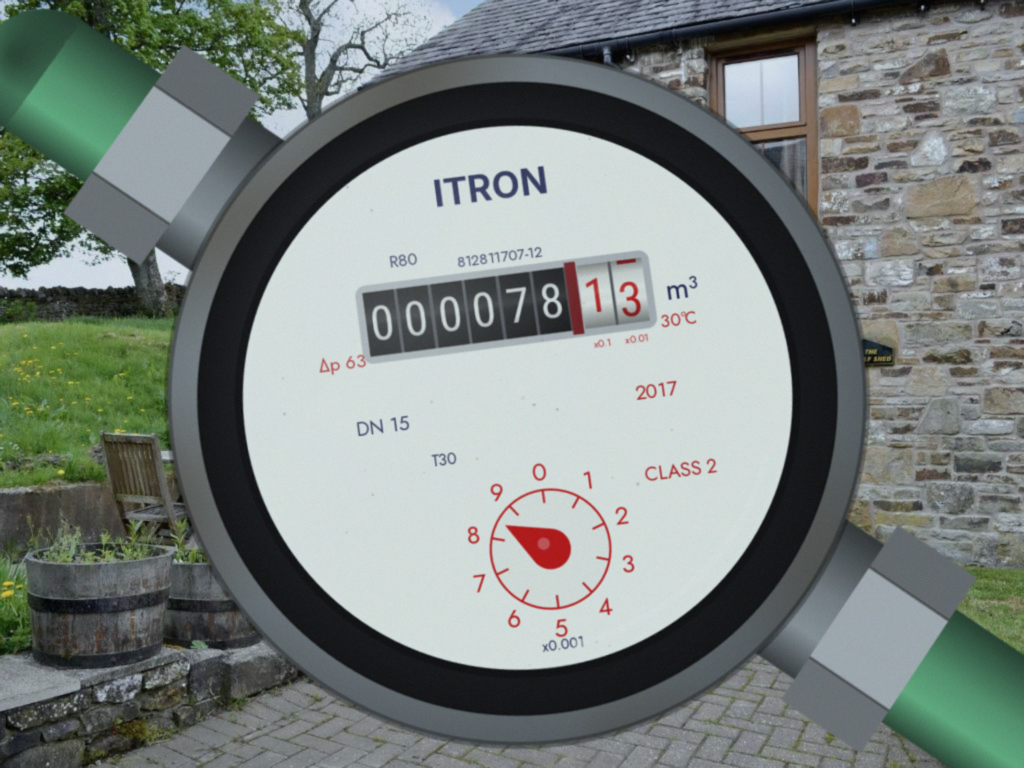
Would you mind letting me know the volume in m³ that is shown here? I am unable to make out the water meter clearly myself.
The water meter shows 78.128 m³
